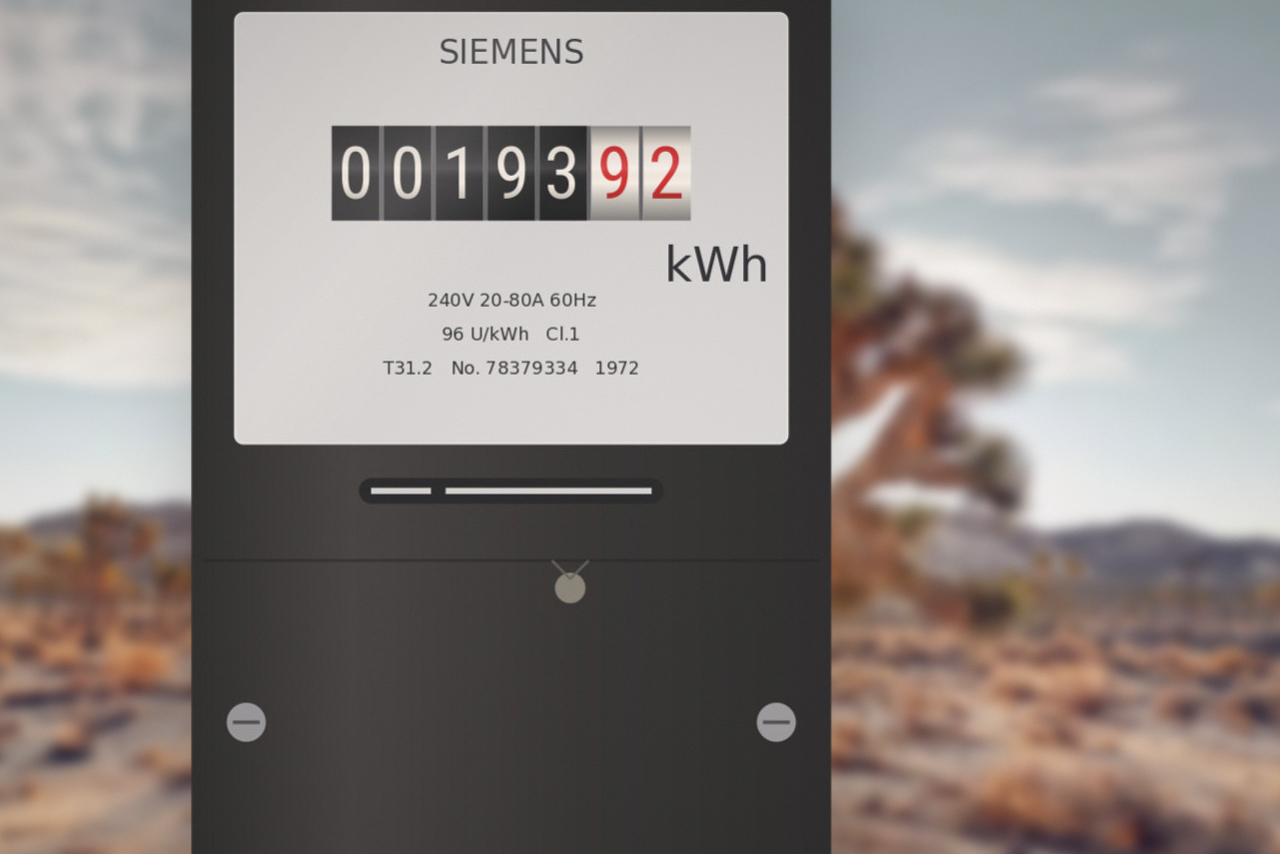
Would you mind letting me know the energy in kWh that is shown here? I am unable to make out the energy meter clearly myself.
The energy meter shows 193.92 kWh
